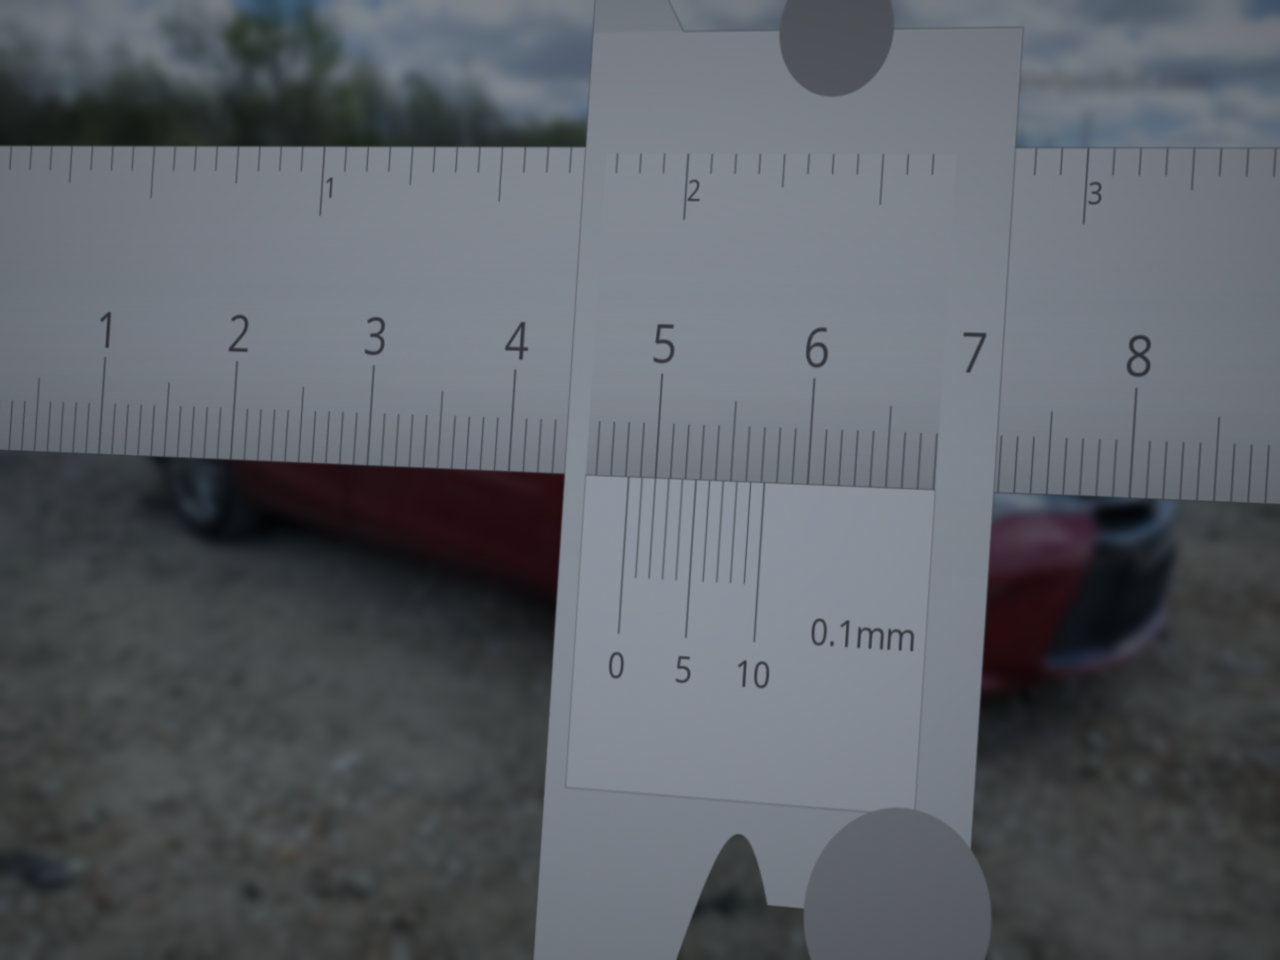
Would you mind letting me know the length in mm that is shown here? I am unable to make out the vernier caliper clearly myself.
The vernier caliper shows 48.2 mm
